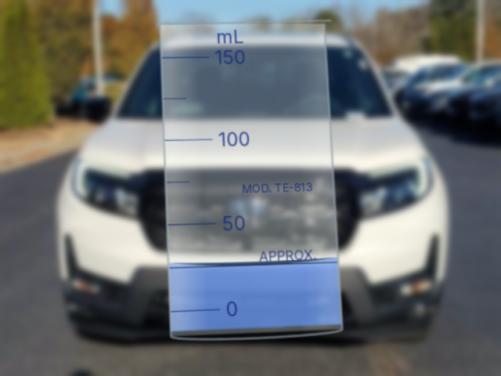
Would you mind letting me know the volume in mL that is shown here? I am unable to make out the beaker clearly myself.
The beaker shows 25 mL
